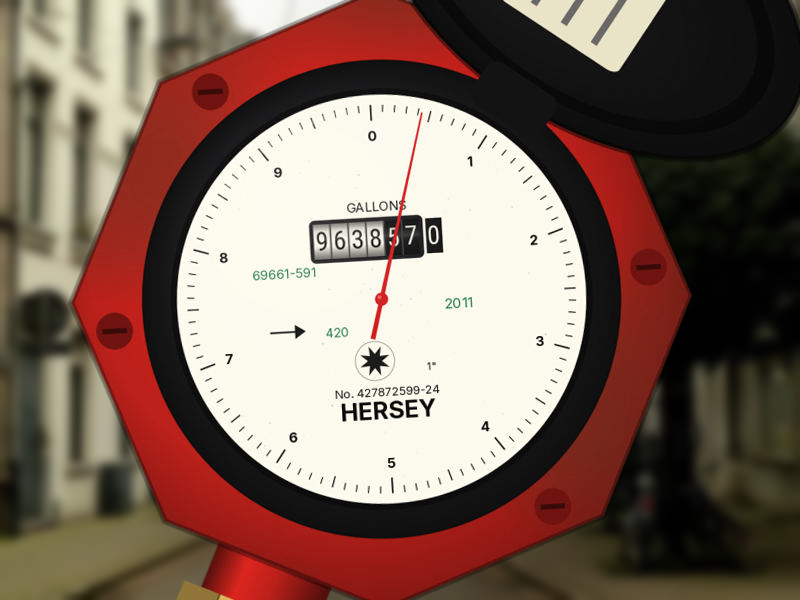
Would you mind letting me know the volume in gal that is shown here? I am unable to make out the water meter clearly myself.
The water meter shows 9638570.4 gal
